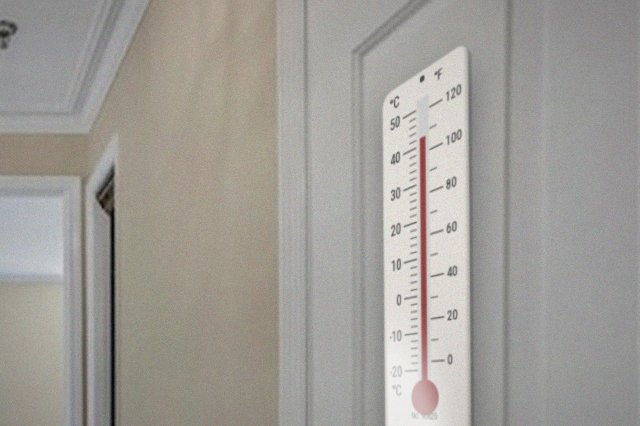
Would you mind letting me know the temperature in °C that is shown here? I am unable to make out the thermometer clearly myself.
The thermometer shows 42 °C
